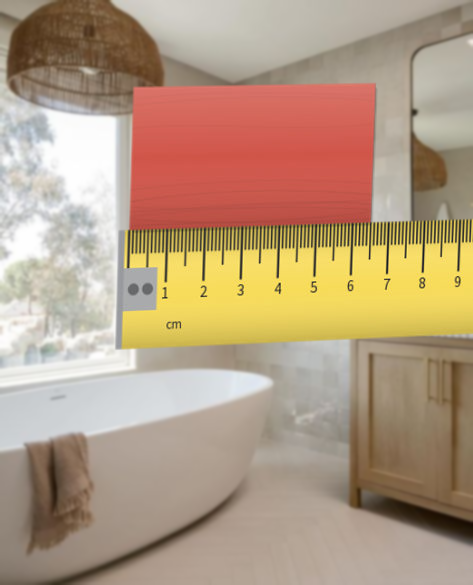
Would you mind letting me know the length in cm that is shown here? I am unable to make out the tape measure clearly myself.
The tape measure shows 6.5 cm
